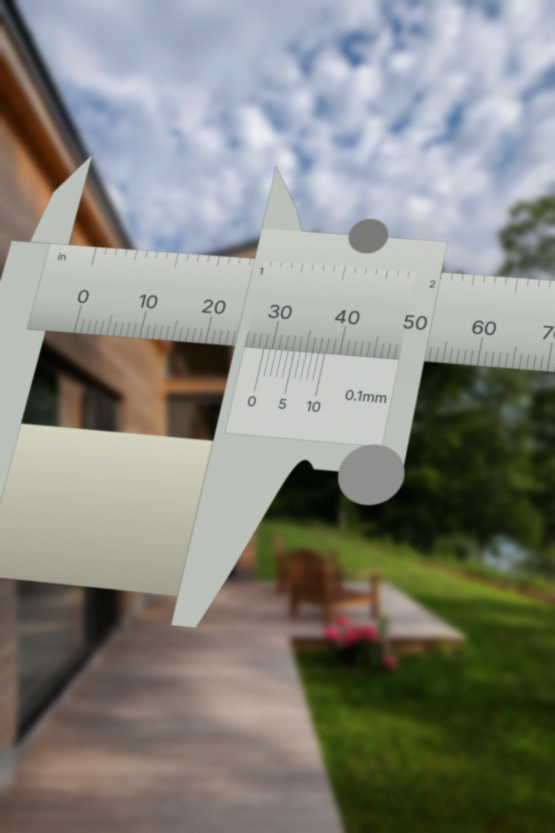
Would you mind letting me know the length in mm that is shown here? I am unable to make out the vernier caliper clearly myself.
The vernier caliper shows 28.8 mm
